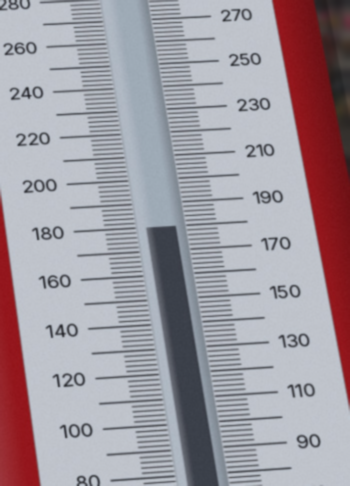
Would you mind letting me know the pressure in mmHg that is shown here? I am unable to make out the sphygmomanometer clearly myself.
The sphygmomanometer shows 180 mmHg
